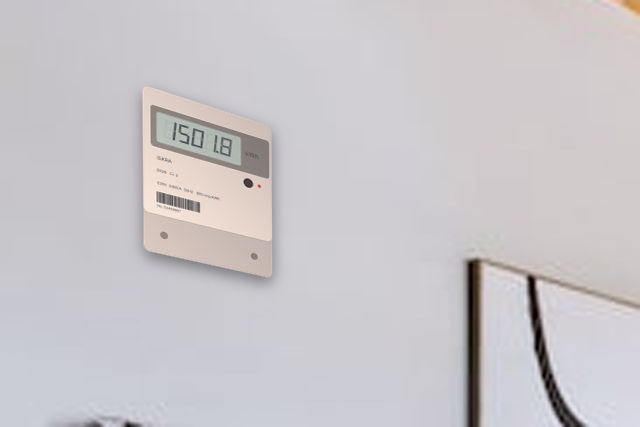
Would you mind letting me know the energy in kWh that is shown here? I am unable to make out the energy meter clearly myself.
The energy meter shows 1501.8 kWh
